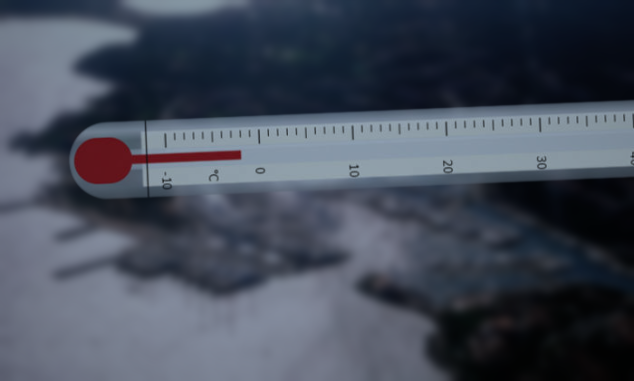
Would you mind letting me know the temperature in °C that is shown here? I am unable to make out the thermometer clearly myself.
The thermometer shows -2 °C
